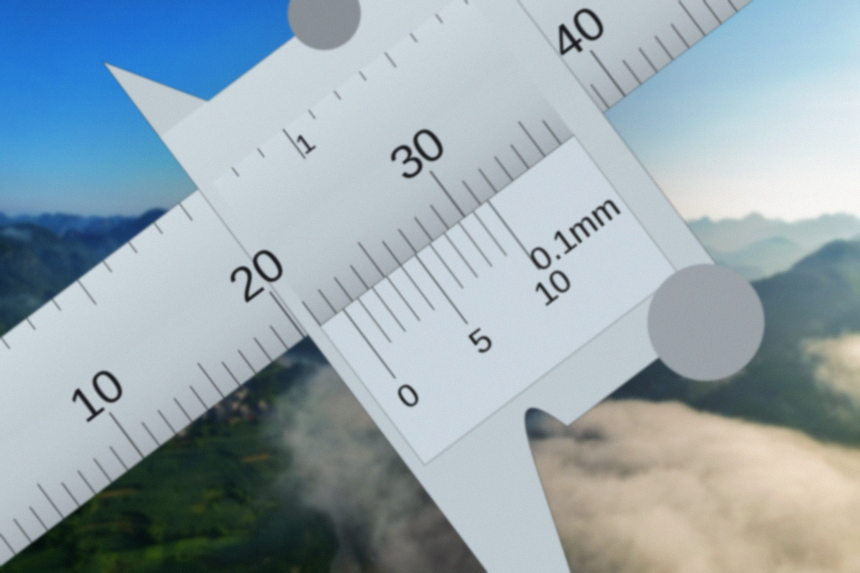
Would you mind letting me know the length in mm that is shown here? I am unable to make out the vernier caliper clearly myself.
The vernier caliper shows 22.4 mm
